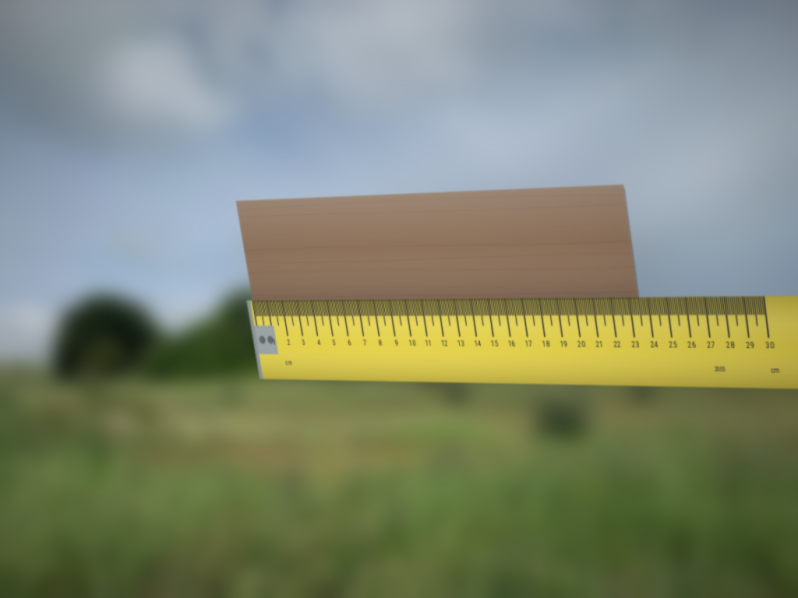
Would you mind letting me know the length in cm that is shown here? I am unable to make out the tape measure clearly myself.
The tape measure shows 23.5 cm
